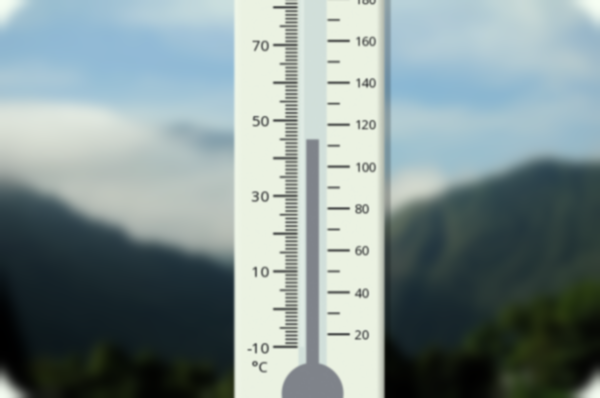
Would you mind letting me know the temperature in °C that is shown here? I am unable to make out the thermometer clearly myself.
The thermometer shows 45 °C
